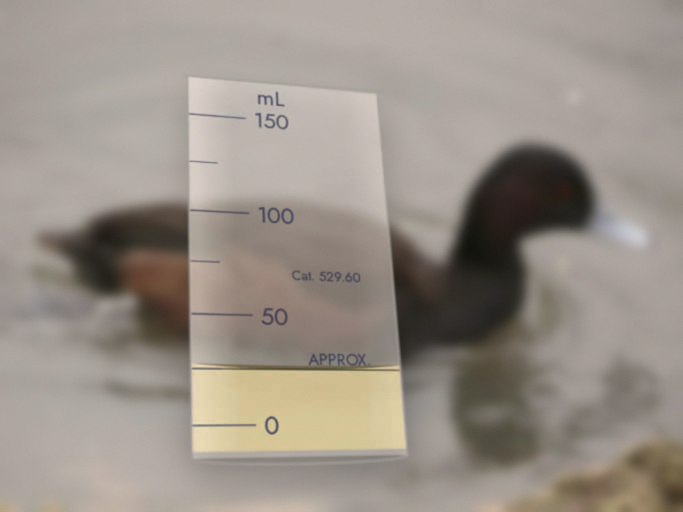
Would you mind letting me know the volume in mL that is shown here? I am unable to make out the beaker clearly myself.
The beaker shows 25 mL
